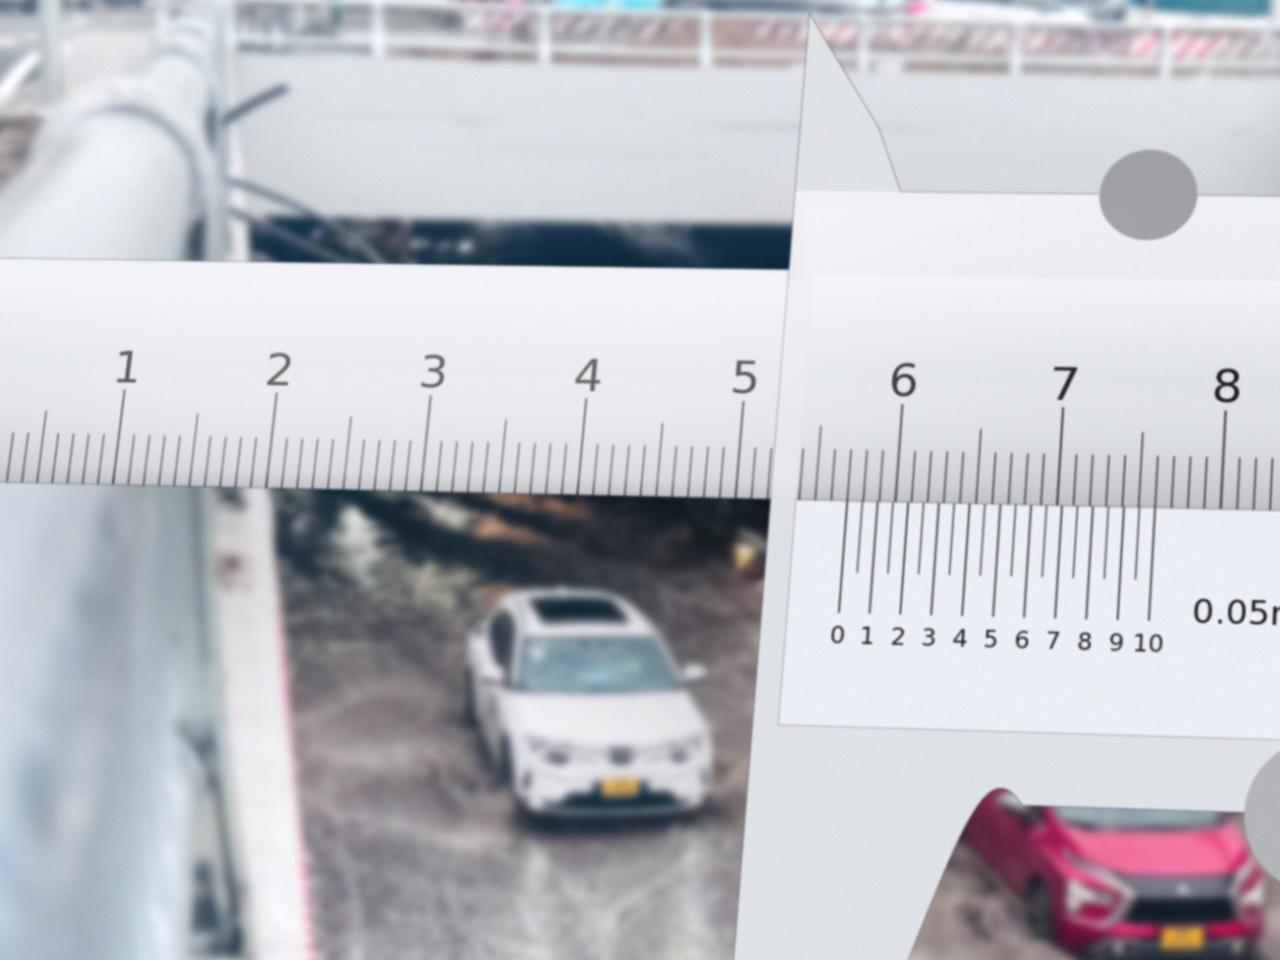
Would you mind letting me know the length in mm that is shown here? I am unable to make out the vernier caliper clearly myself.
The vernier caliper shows 57.0 mm
